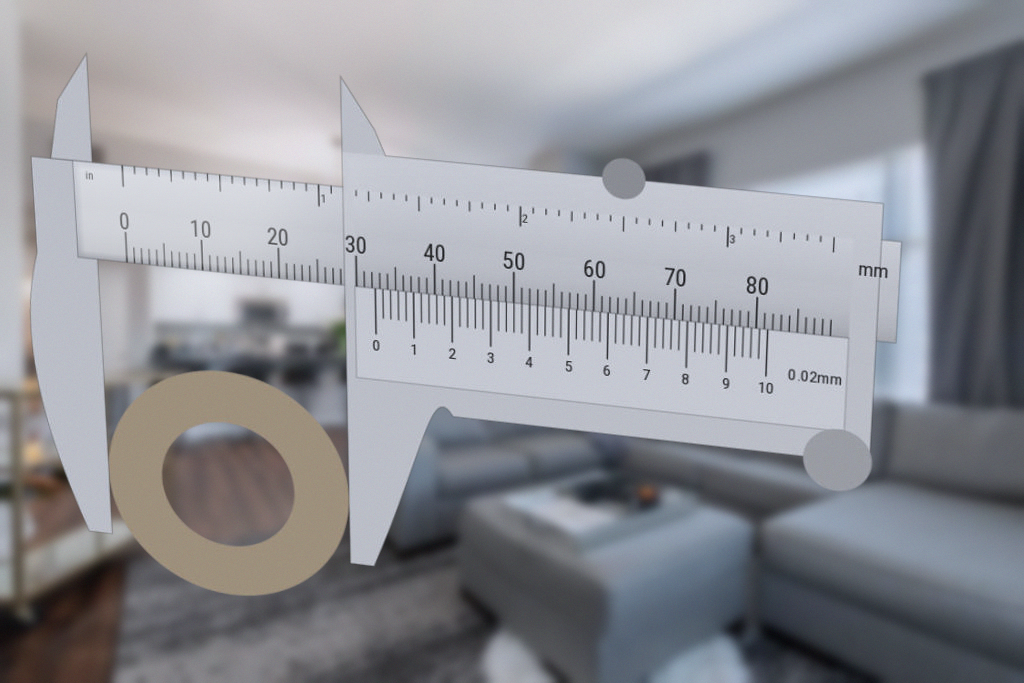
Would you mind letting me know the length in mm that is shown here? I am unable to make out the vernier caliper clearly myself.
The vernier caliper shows 32.4 mm
